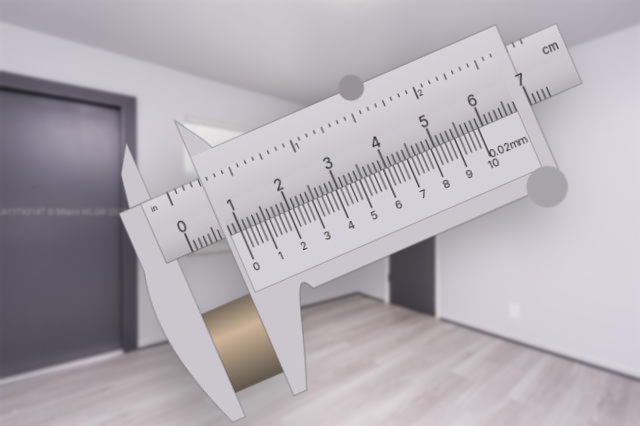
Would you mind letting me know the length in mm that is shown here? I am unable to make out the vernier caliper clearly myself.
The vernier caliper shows 10.0 mm
